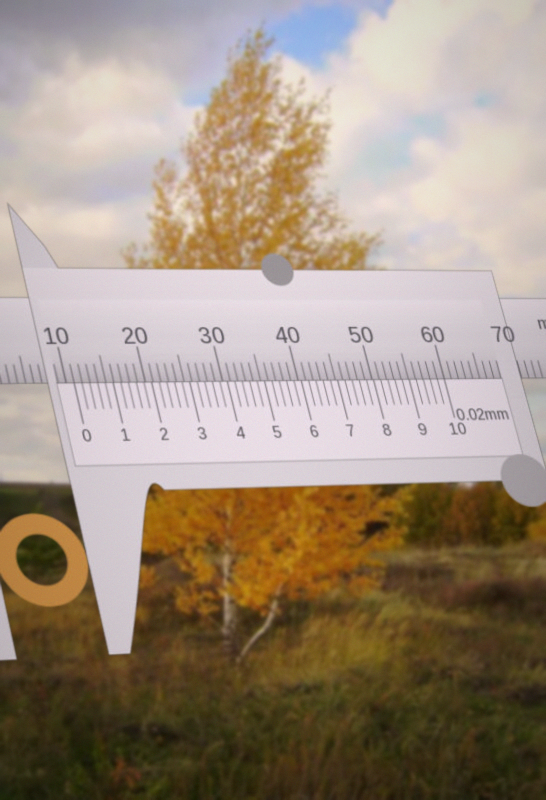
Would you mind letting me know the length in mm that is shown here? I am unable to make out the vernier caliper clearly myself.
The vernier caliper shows 11.0 mm
